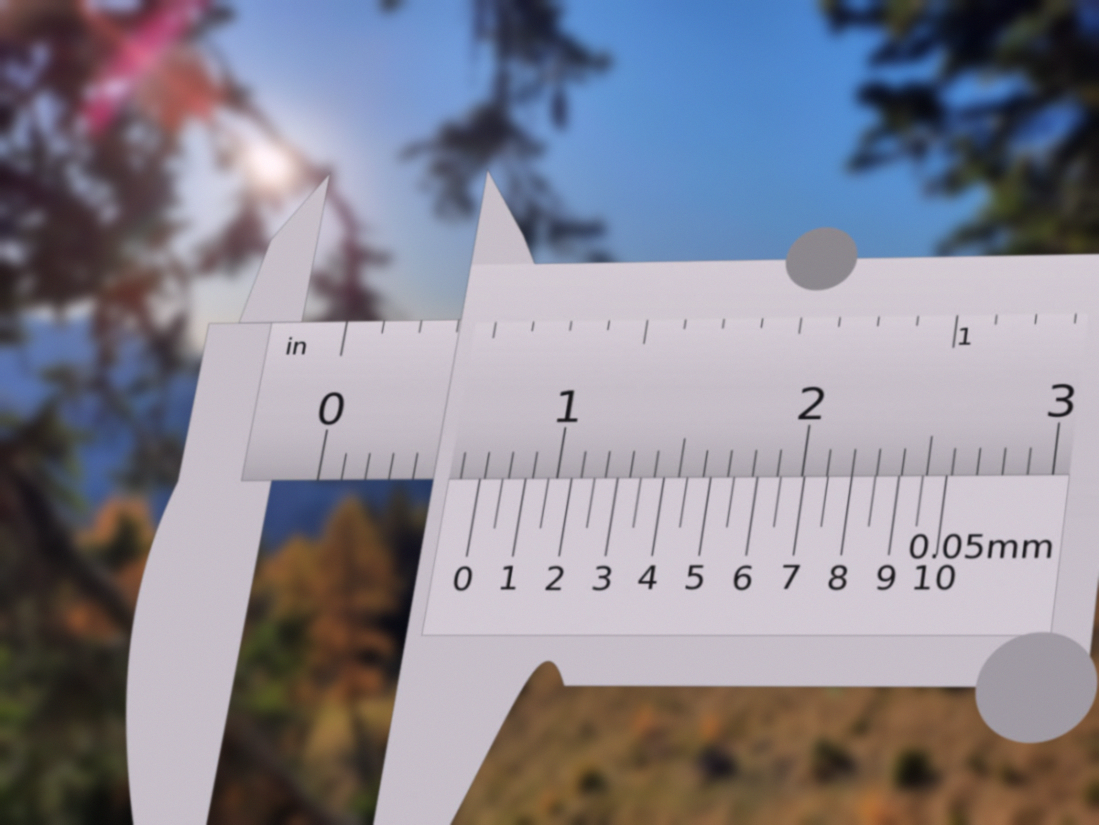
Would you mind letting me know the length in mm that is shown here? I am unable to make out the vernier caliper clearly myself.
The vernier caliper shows 6.8 mm
